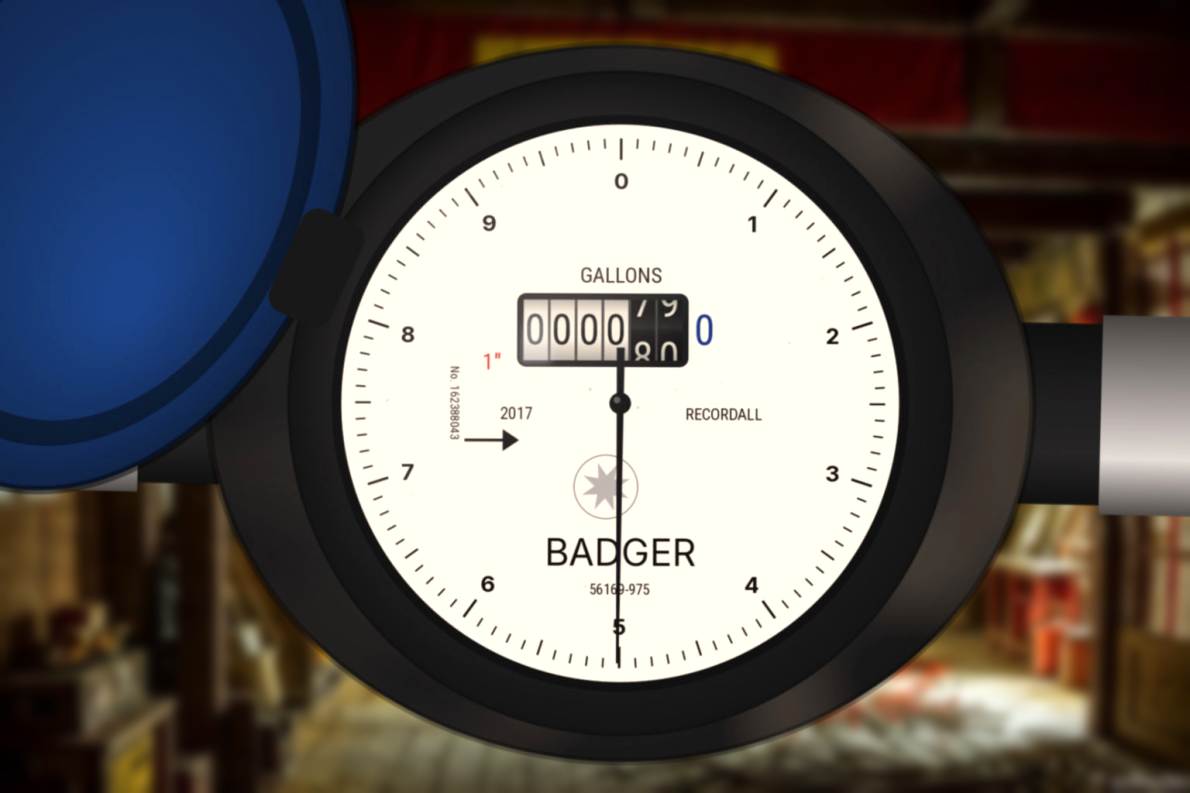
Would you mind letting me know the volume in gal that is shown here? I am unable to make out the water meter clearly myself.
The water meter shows 795.0 gal
